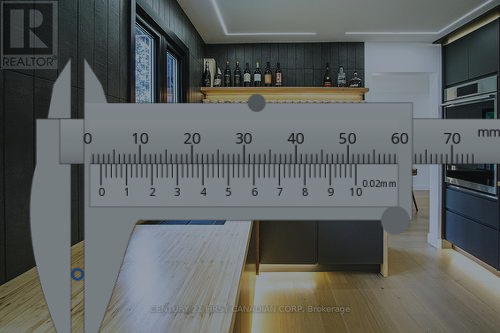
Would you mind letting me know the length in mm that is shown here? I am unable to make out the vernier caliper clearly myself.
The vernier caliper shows 2.5 mm
